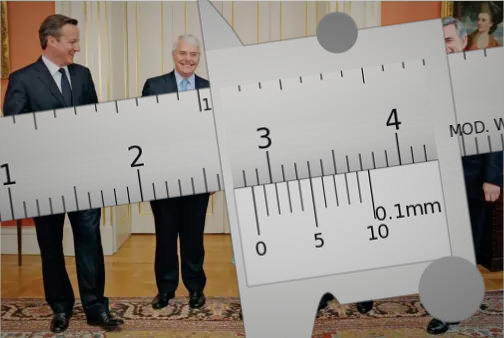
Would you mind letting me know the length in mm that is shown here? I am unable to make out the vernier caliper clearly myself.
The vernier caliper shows 28.5 mm
